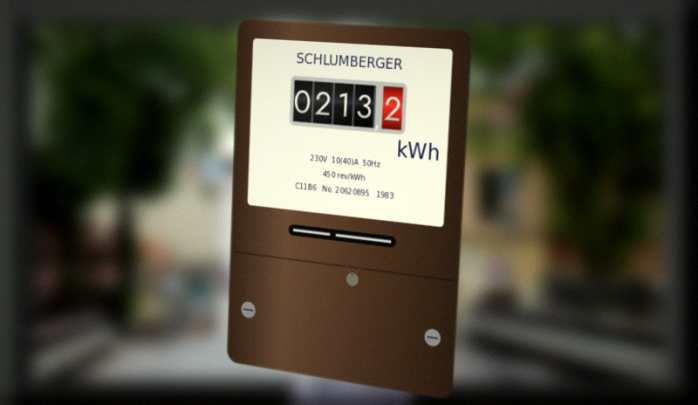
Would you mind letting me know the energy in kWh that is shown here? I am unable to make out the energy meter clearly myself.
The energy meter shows 213.2 kWh
